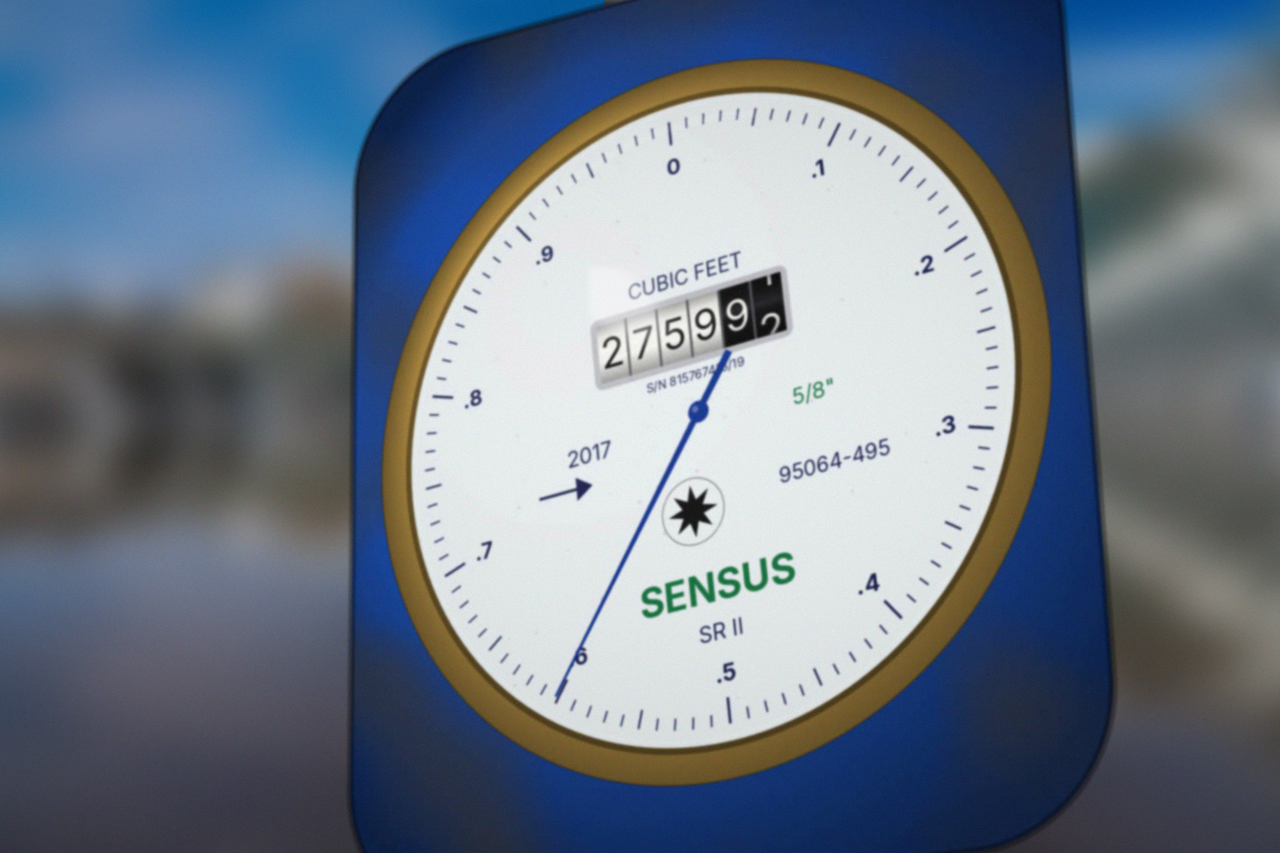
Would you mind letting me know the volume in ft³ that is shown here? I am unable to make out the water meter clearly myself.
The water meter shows 275991.60 ft³
